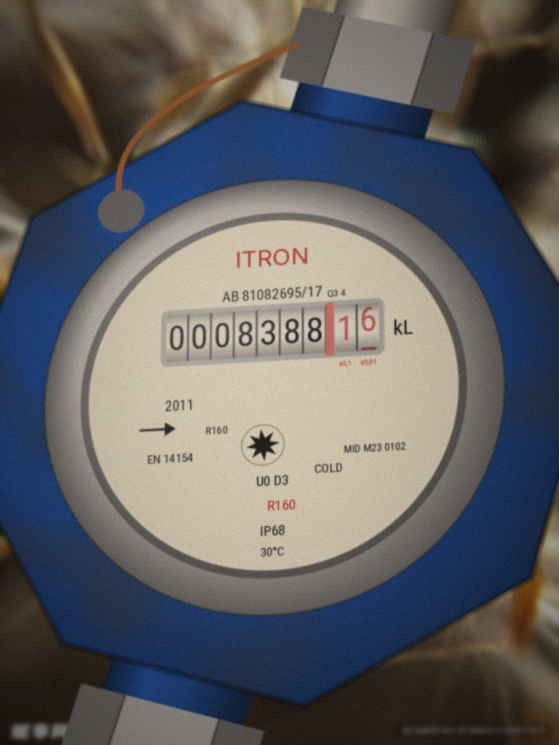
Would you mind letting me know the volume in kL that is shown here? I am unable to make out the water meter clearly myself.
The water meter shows 8388.16 kL
